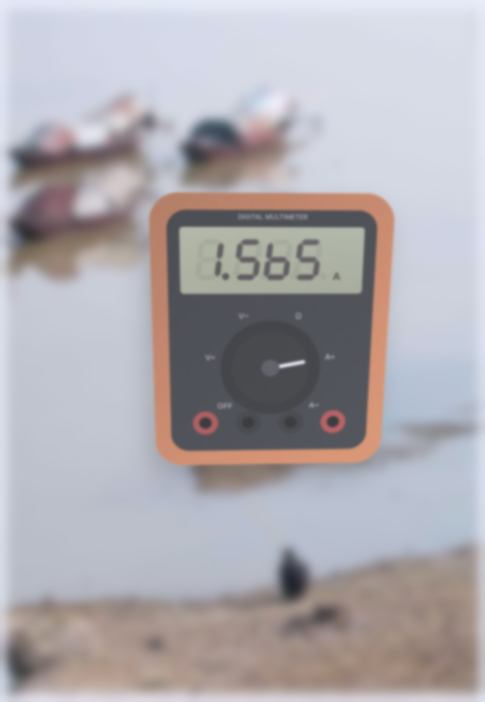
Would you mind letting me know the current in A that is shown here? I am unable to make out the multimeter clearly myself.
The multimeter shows 1.565 A
